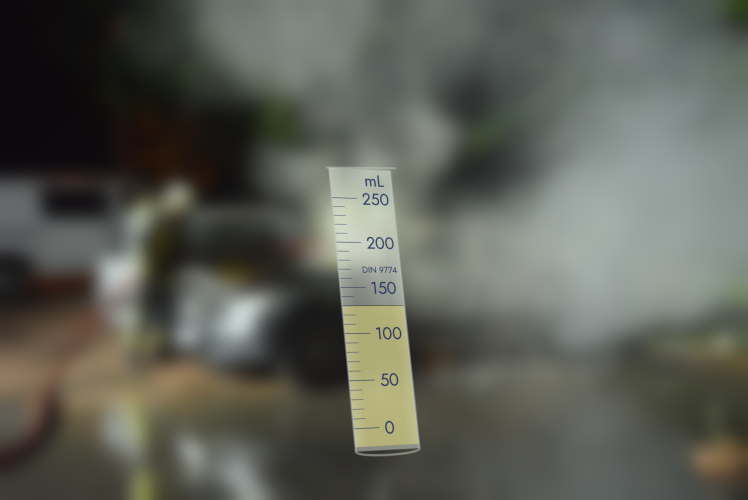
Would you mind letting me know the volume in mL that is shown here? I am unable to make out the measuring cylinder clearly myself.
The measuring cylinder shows 130 mL
